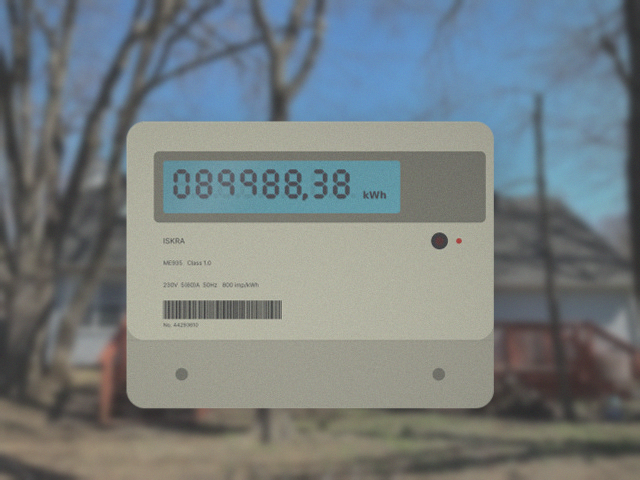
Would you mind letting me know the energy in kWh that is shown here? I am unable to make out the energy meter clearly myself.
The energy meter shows 89988.38 kWh
